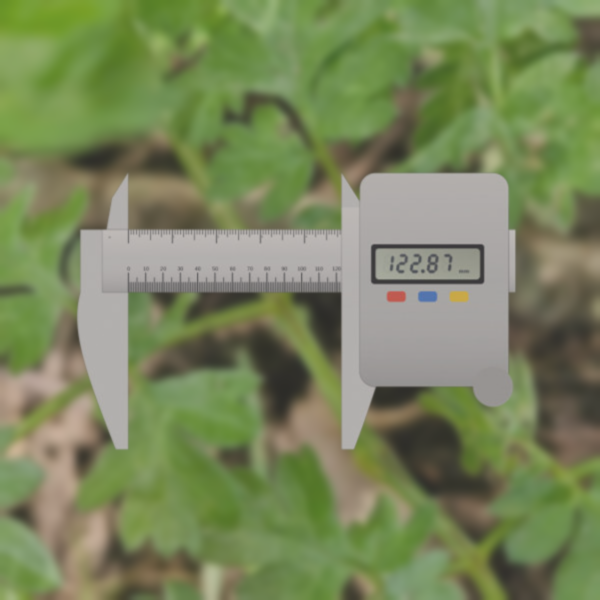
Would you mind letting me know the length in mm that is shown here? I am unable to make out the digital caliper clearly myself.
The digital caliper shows 122.87 mm
